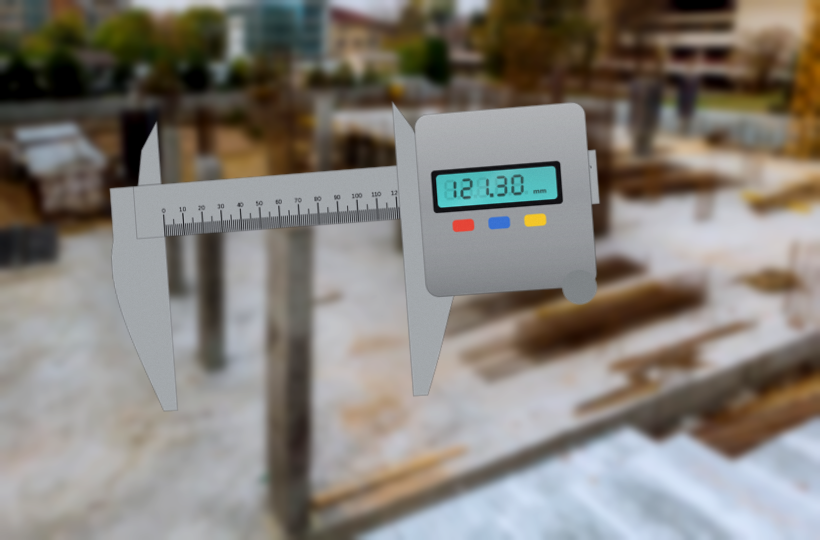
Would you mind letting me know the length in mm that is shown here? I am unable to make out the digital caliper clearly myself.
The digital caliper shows 121.30 mm
